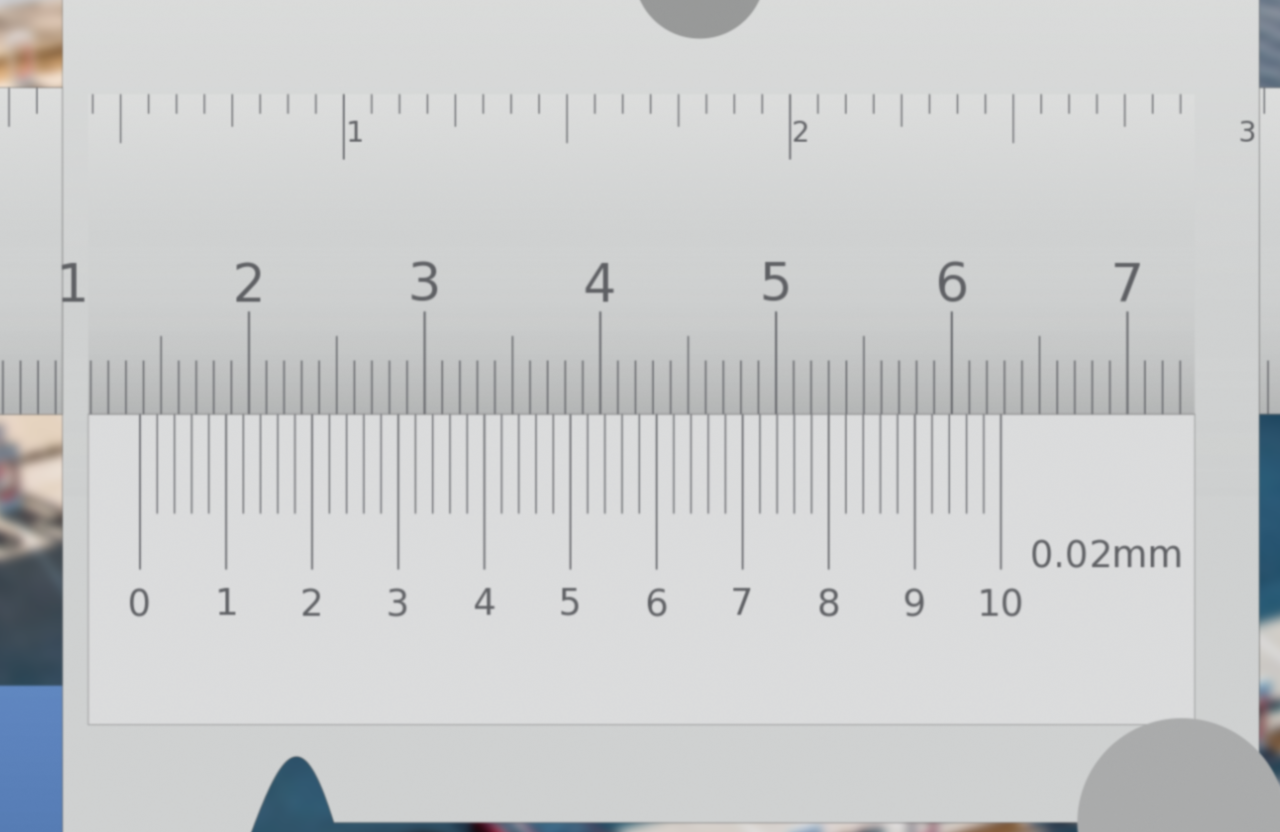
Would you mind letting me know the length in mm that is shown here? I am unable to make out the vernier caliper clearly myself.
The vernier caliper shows 13.8 mm
